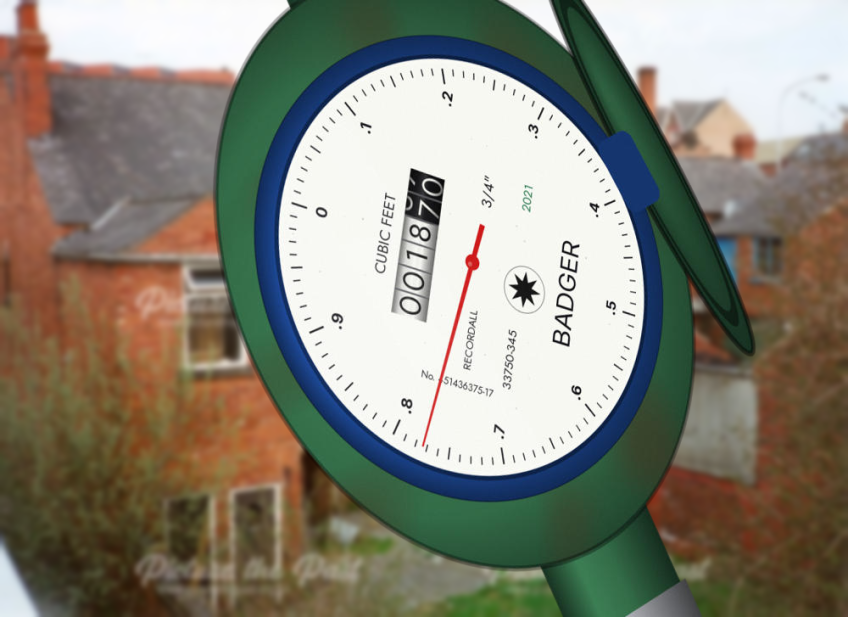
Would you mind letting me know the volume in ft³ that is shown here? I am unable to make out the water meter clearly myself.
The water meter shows 1869.77 ft³
